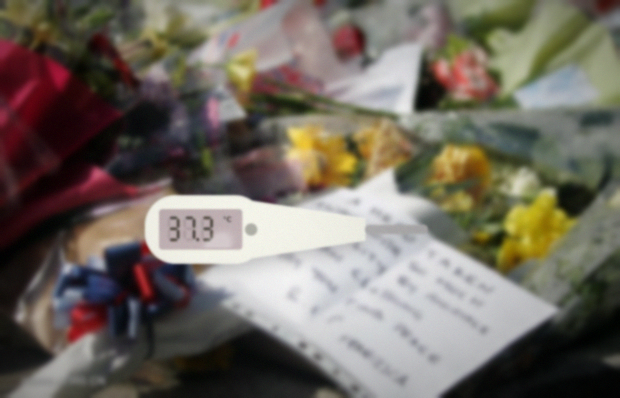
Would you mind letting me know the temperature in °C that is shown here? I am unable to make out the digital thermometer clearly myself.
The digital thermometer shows 37.3 °C
